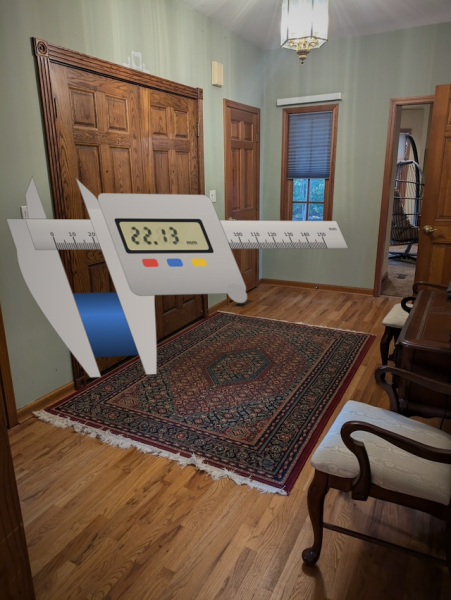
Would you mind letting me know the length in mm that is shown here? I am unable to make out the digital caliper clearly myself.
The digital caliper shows 22.13 mm
